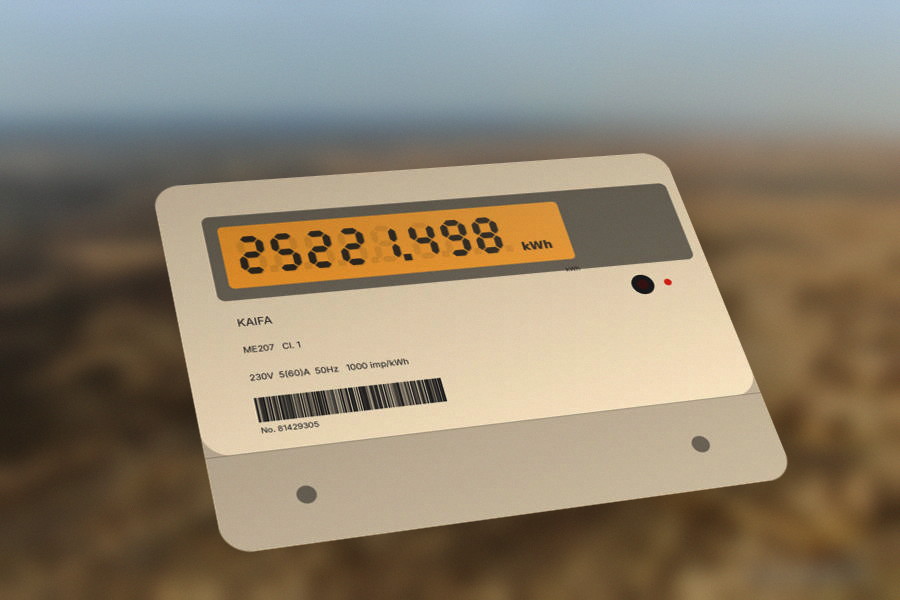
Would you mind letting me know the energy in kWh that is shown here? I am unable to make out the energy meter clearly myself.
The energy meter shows 25221.498 kWh
